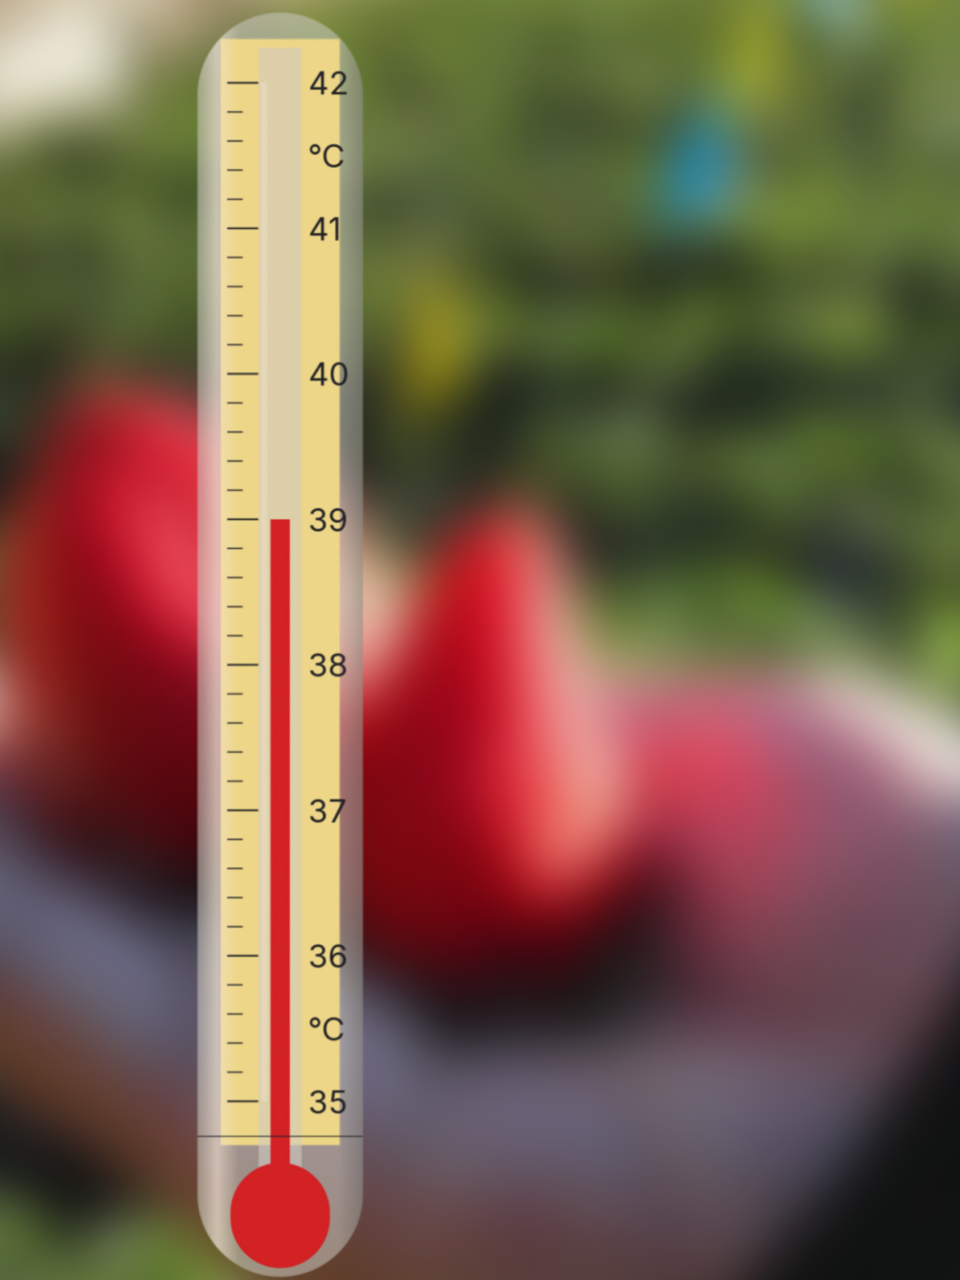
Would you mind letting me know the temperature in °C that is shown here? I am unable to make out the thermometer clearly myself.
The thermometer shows 39 °C
